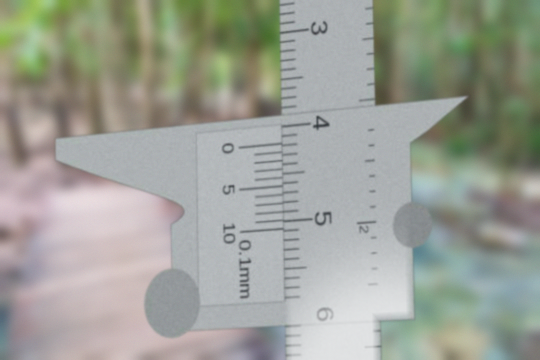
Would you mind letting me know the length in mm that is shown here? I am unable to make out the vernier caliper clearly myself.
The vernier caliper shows 41.8 mm
